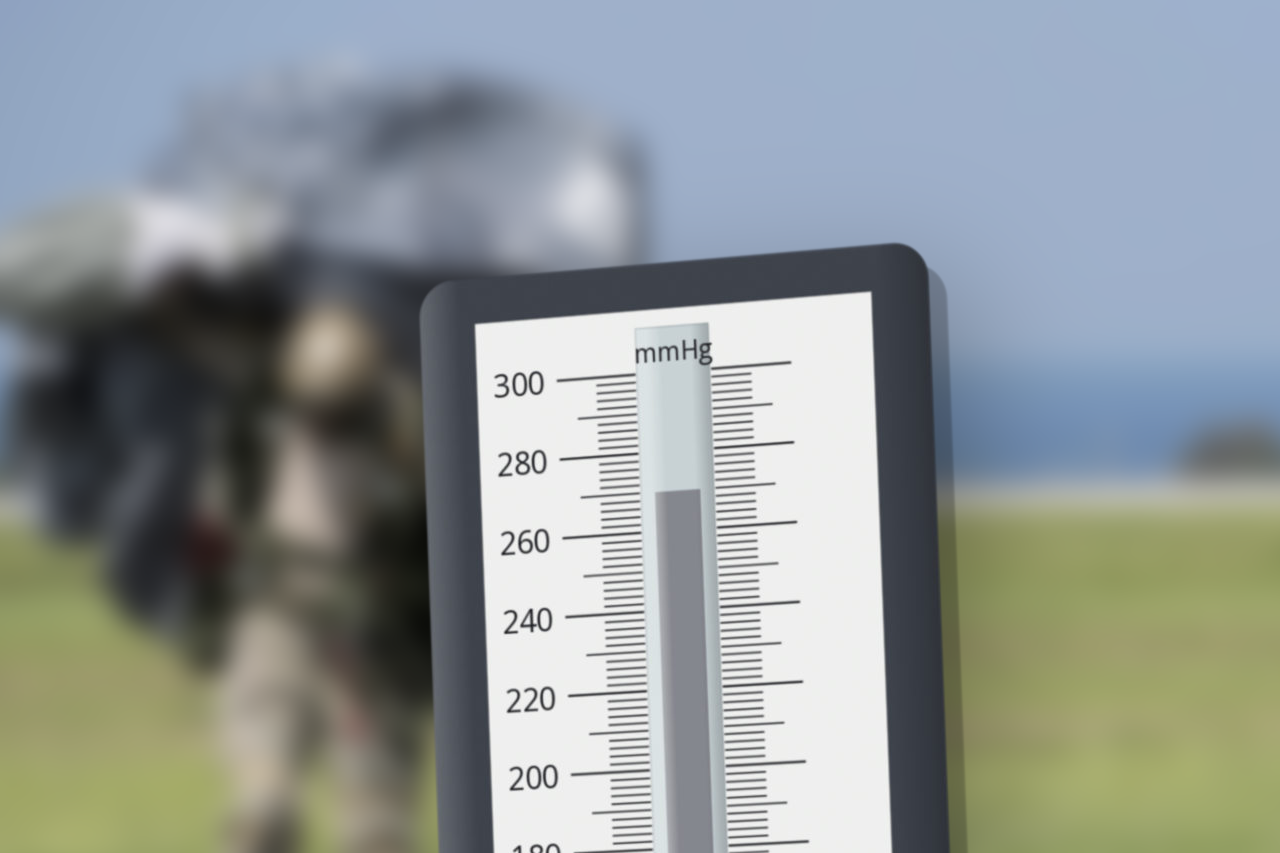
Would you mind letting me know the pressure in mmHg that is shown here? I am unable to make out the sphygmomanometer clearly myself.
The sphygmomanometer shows 270 mmHg
